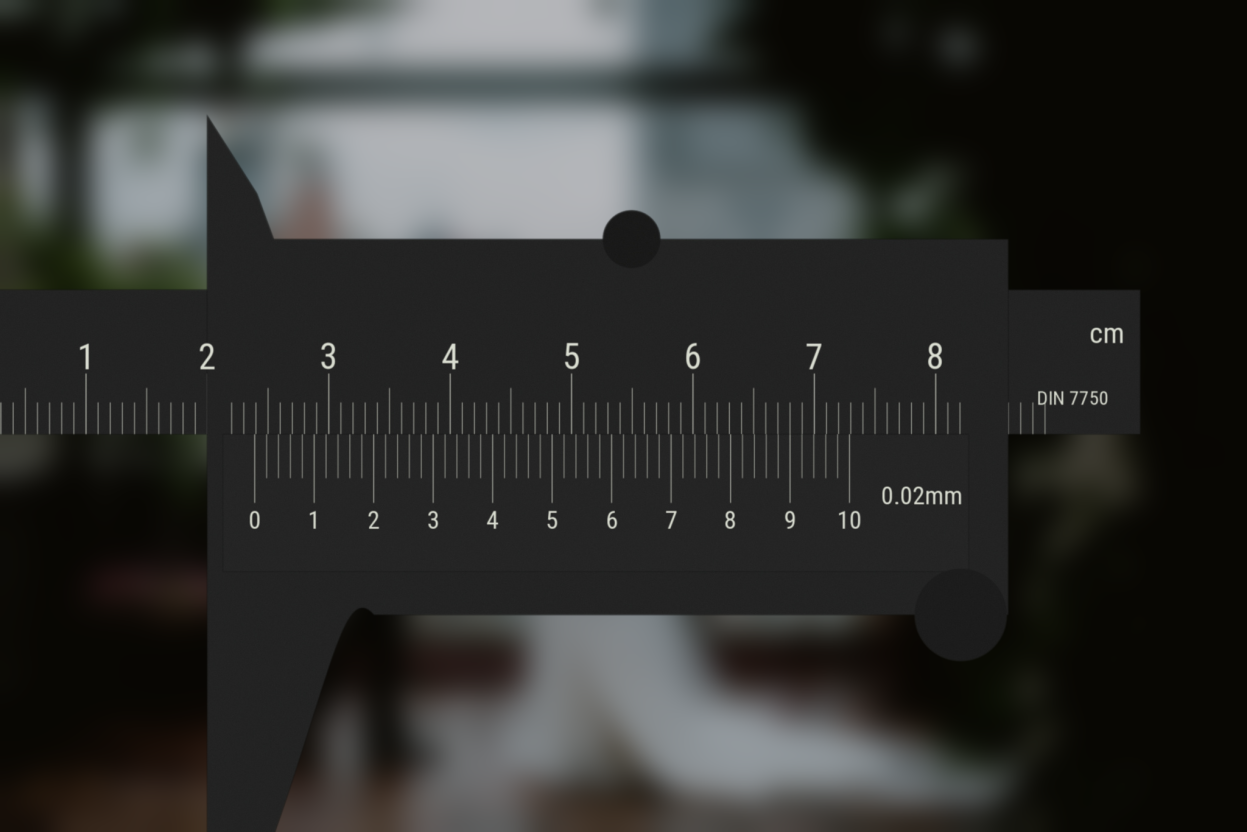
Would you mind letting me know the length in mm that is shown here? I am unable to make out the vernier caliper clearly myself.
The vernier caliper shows 23.9 mm
